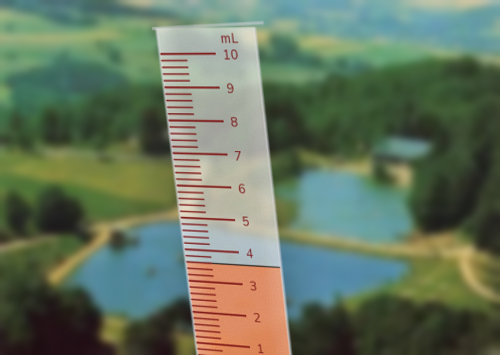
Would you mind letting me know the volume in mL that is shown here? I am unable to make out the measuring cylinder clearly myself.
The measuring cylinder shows 3.6 mL
